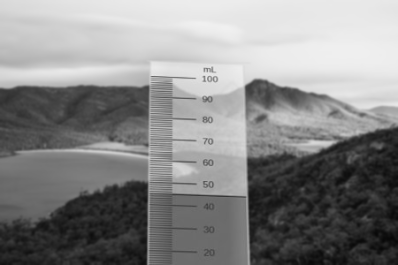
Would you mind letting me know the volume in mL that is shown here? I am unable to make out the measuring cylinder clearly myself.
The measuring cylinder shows 45 mL
